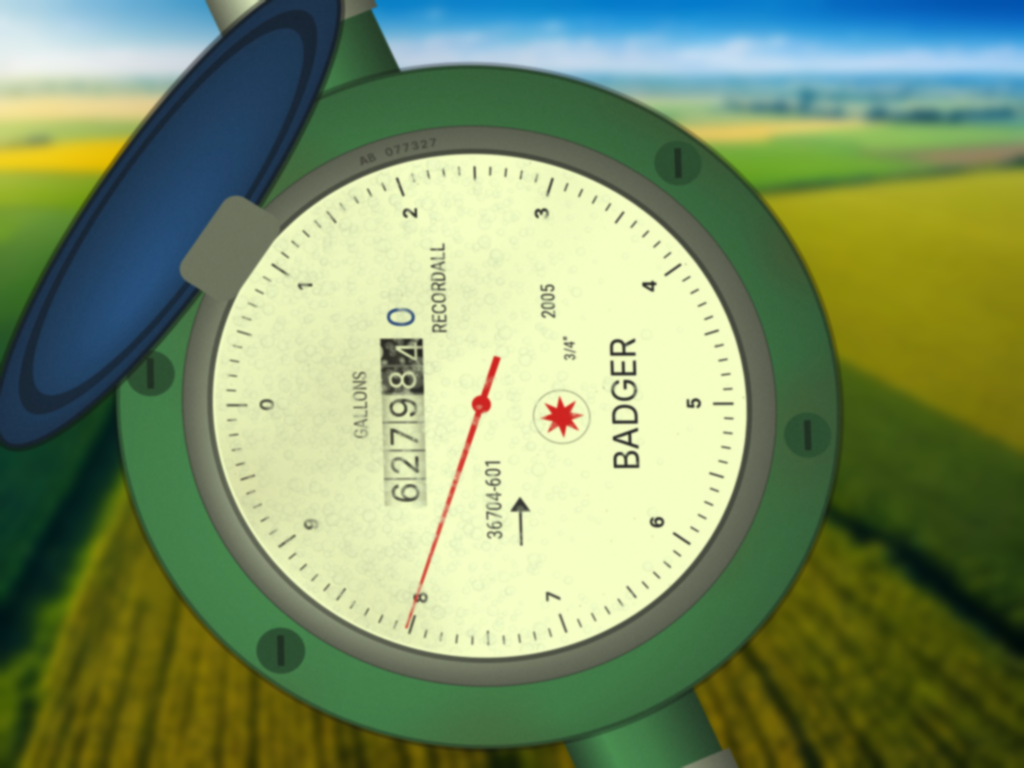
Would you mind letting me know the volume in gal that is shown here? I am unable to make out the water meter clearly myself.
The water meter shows 6279838.0 gal
